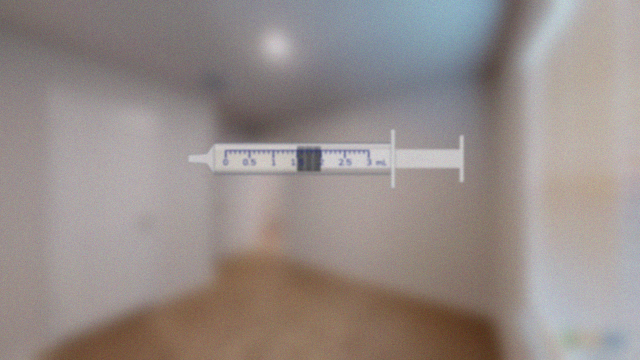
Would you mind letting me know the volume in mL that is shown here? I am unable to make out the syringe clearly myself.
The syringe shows 1.5 mL
